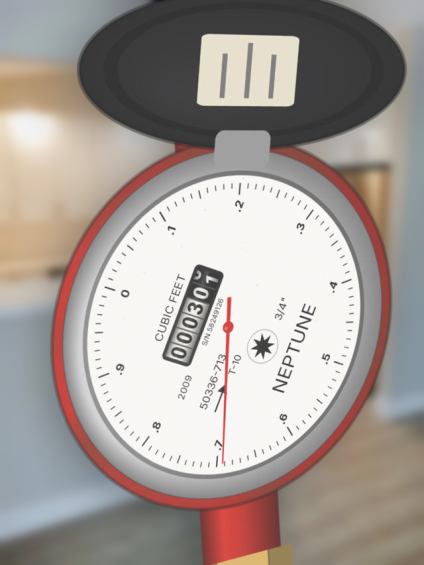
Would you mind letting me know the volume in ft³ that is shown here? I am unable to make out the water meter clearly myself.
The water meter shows 300.69 ft³
